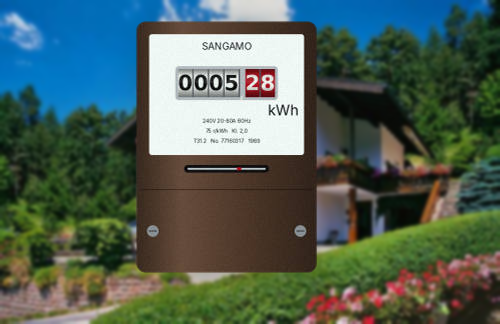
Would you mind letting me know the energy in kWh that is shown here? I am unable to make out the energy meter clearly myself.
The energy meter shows 5.28 kWh
